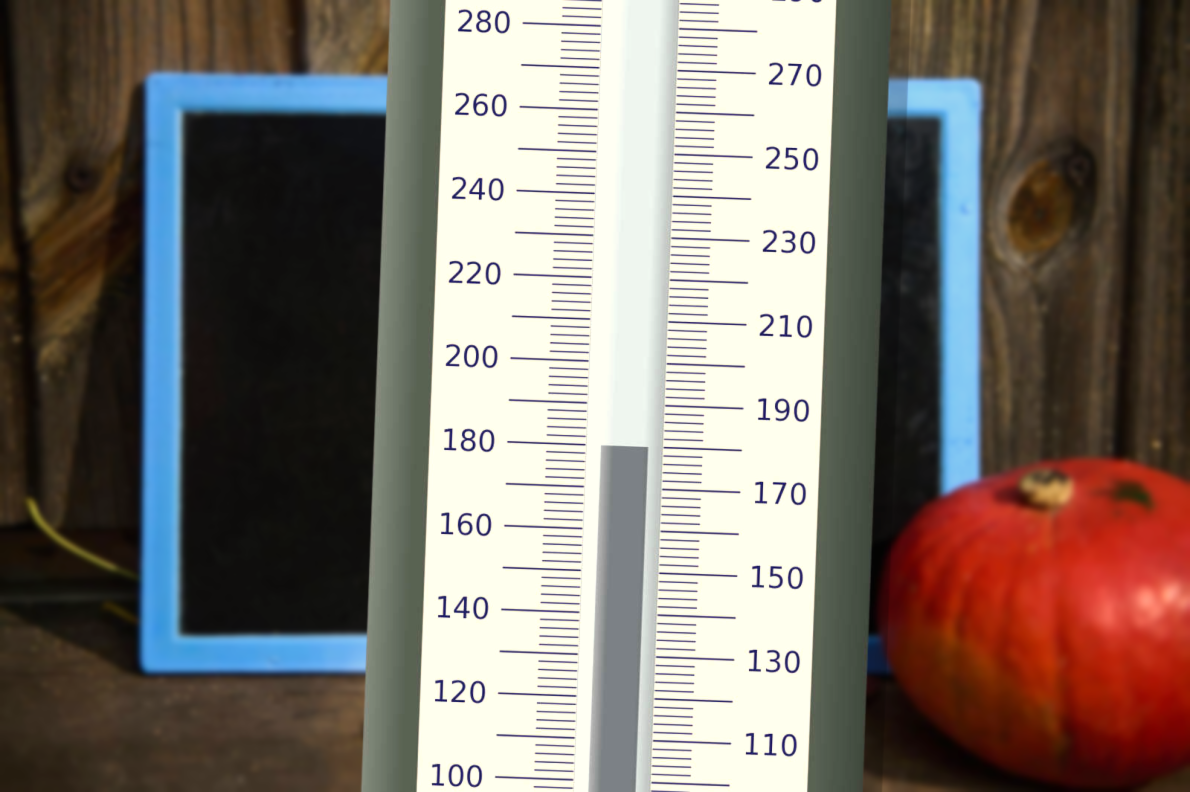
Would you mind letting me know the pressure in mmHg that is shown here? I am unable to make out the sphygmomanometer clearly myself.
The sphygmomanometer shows 180 mmHg
